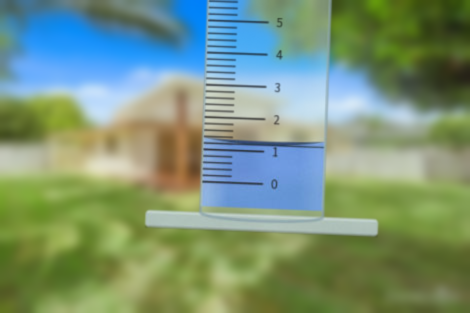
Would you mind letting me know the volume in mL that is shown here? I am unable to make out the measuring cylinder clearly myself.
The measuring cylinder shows 1.2 mL
